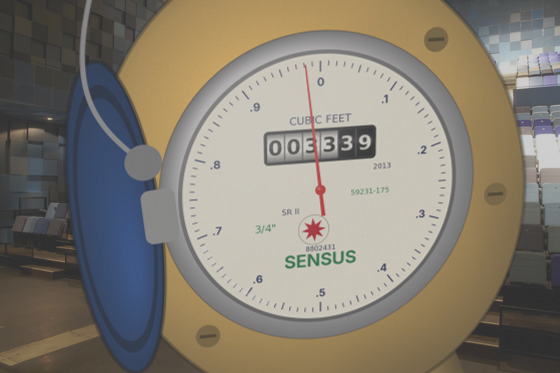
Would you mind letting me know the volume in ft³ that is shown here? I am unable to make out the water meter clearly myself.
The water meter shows 3338.98 ft³
